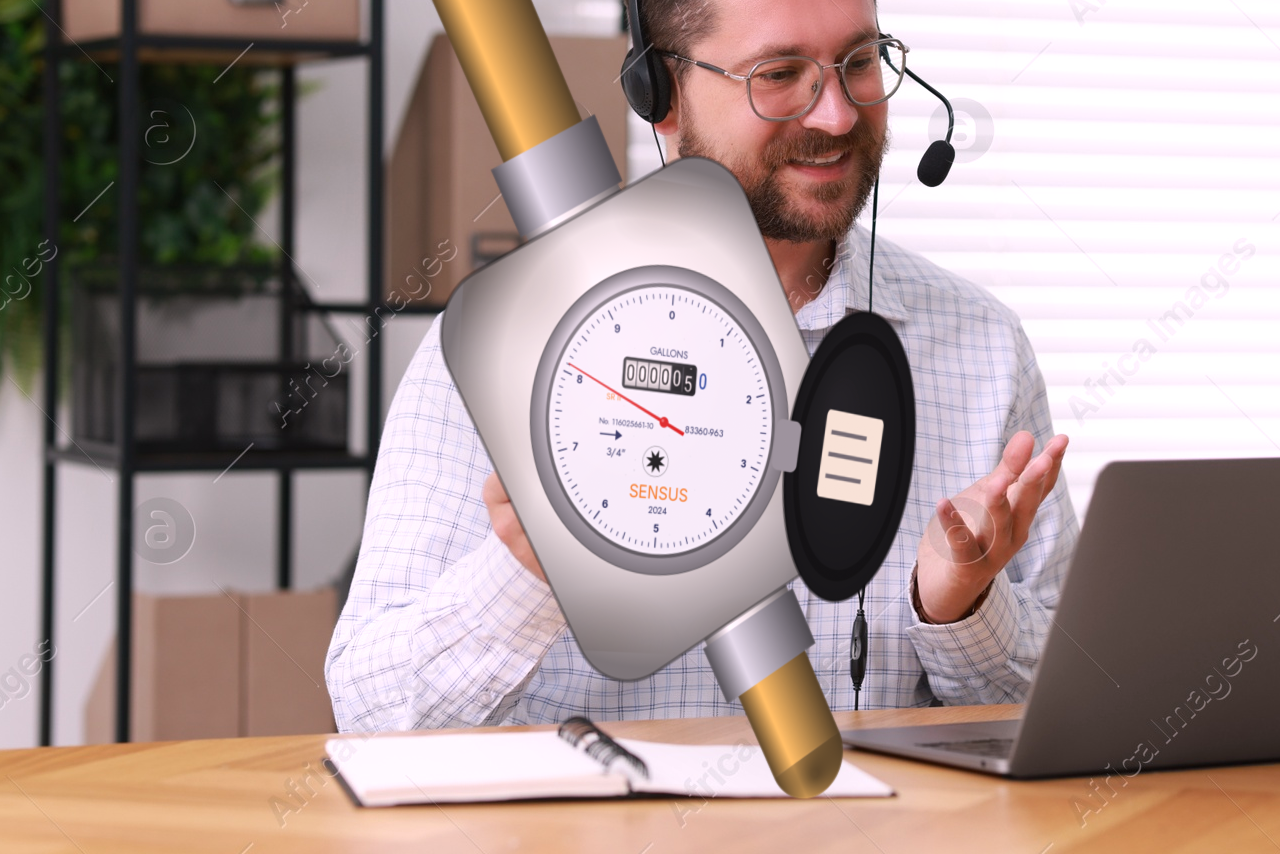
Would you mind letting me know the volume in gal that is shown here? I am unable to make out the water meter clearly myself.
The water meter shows 48.1 gal
